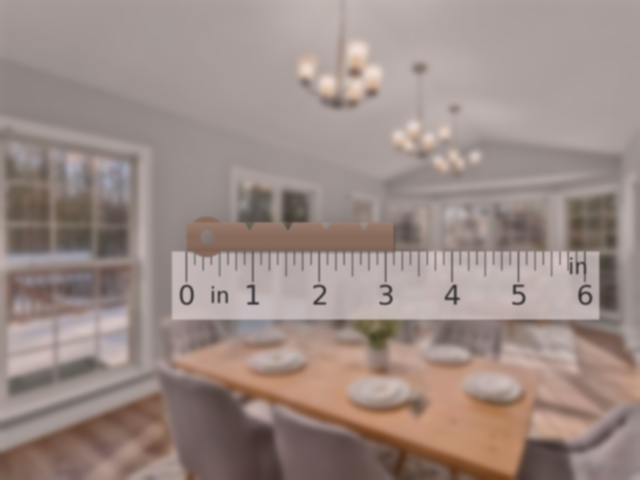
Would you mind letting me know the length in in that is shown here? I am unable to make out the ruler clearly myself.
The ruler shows 3.125 in
